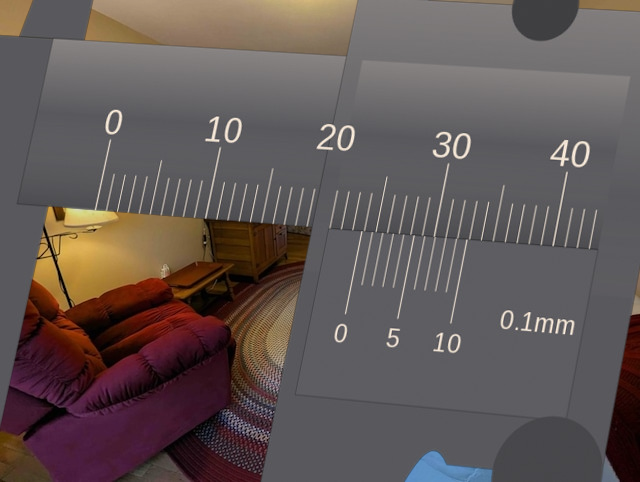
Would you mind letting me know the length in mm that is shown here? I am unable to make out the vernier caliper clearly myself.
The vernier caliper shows 23.8 mm
